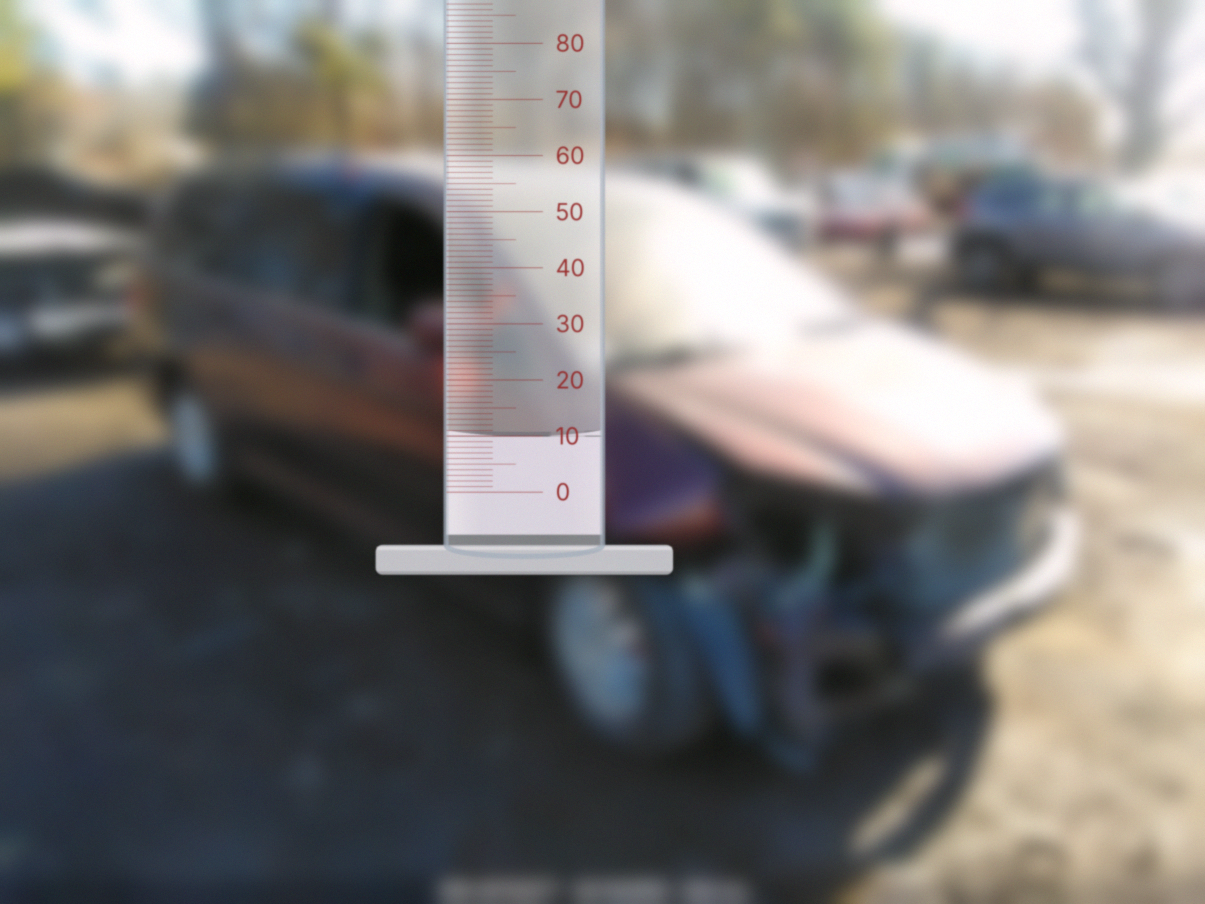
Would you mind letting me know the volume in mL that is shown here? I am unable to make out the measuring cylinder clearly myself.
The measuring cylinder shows 10 mL
